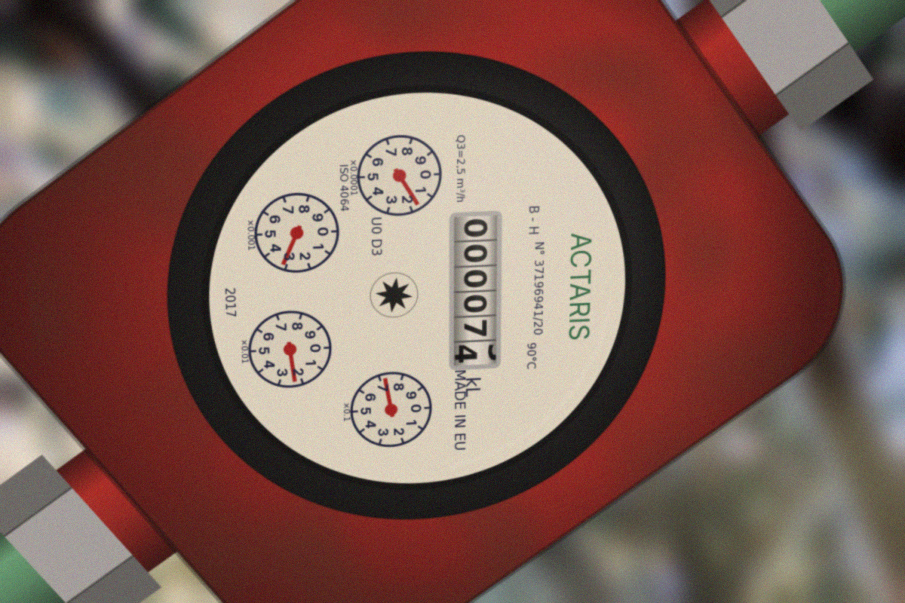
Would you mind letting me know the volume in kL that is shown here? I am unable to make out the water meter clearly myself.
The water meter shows 73.7231 kL
